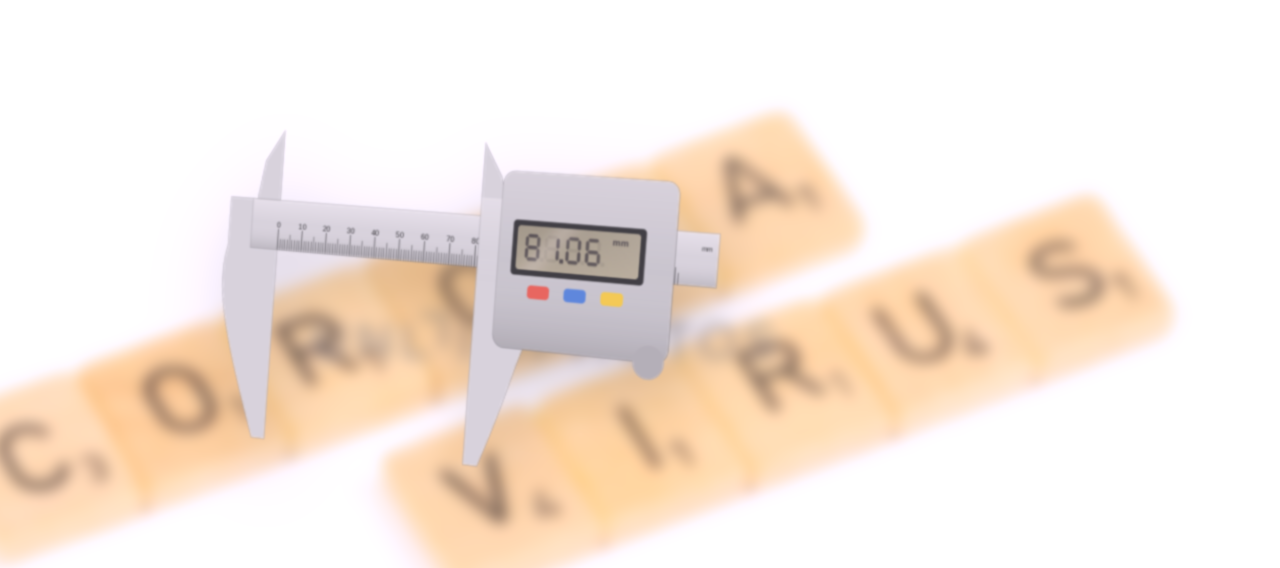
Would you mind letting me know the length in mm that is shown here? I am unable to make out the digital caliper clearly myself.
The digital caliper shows 81.06 mm
